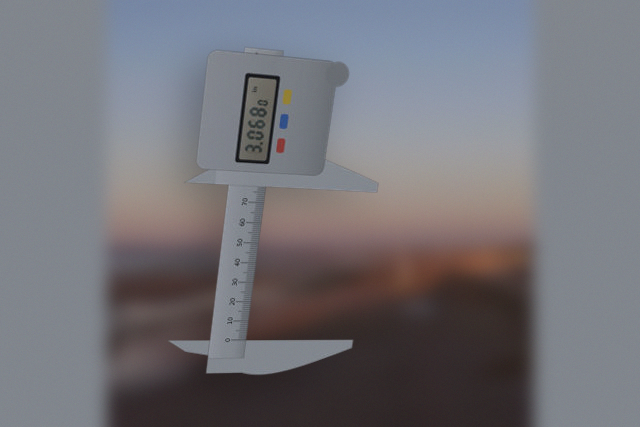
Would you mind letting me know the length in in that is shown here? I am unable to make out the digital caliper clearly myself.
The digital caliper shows 3.0680 in
